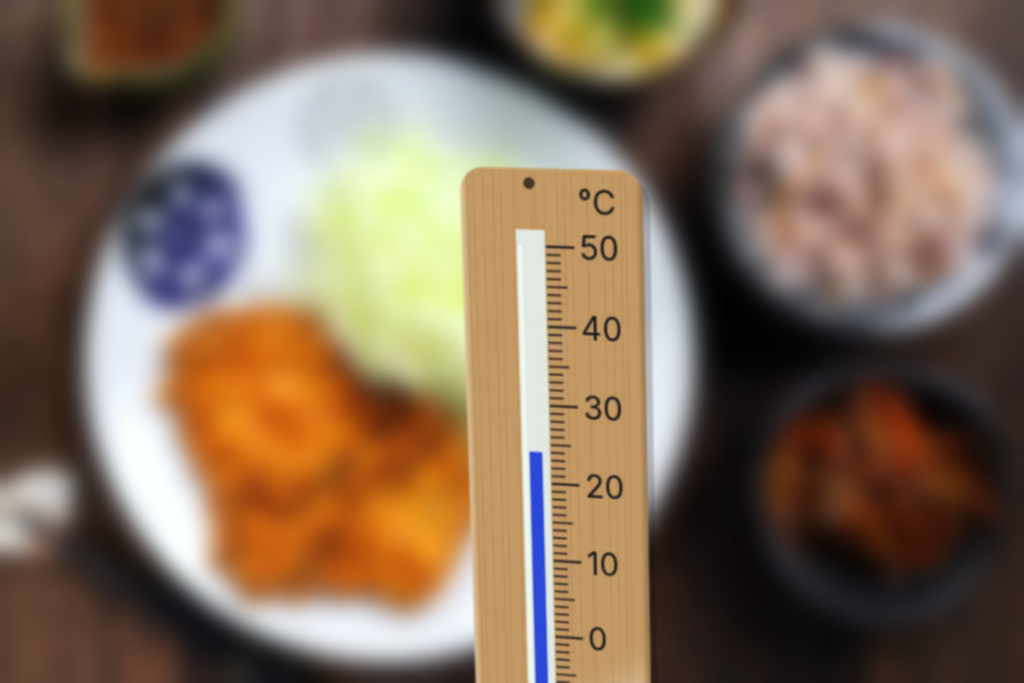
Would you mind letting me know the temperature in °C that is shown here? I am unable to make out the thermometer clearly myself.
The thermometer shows 24 °C
